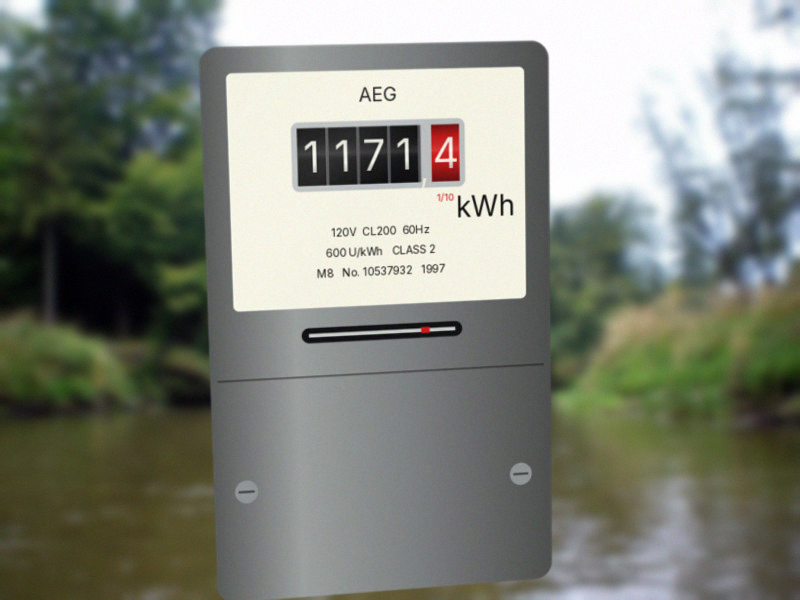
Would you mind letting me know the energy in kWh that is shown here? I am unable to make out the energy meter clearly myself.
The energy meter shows 1171.4 kWh
